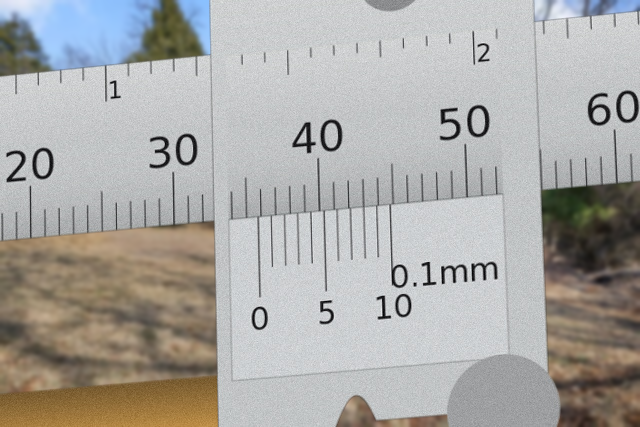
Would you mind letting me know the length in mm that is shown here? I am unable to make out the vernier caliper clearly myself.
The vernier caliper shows 35.8 mm
